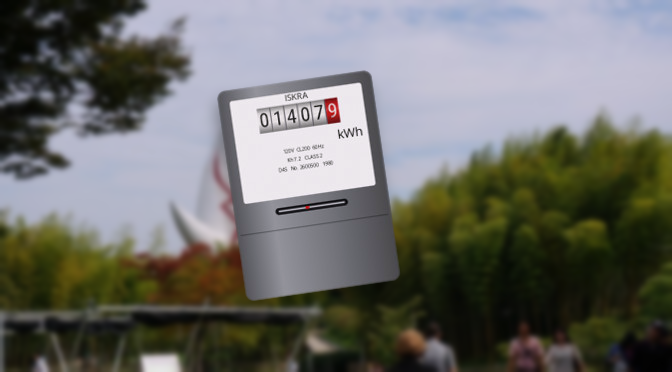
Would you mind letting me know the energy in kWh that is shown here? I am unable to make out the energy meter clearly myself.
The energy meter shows 1407.9 kWh
